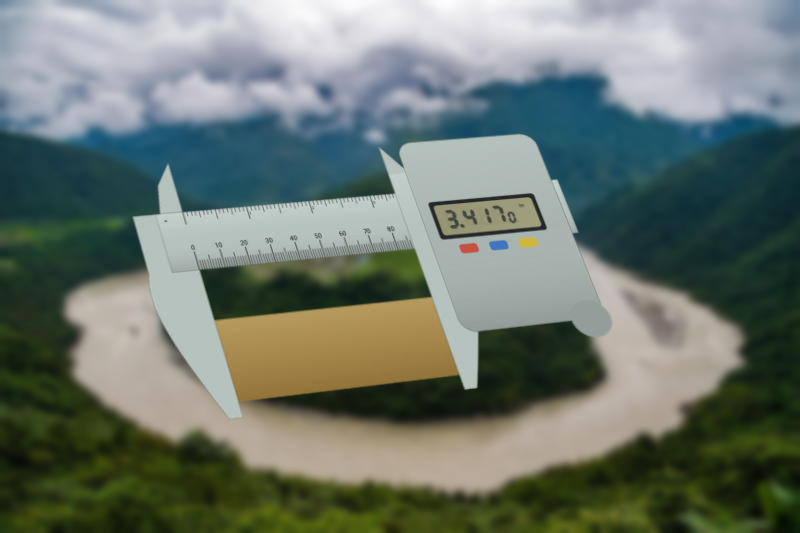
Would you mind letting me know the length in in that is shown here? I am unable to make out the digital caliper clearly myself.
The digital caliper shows 3.4170 in
